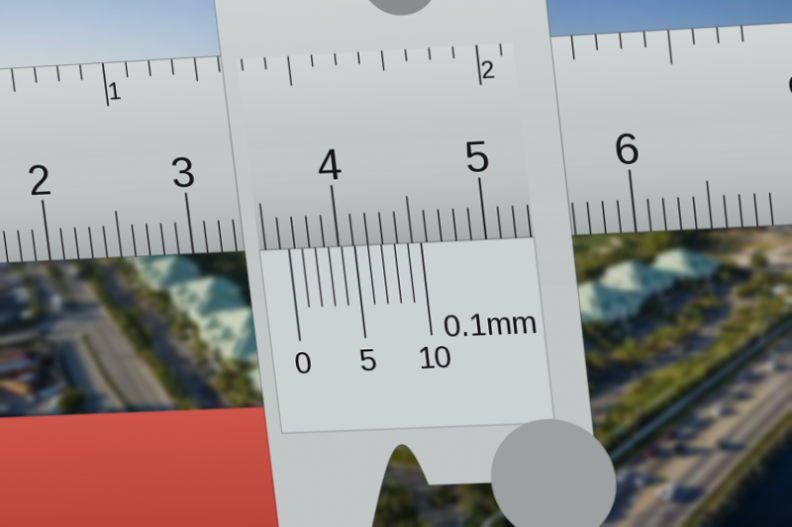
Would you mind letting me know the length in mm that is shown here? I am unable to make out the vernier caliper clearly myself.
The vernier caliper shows 36.6 mm
